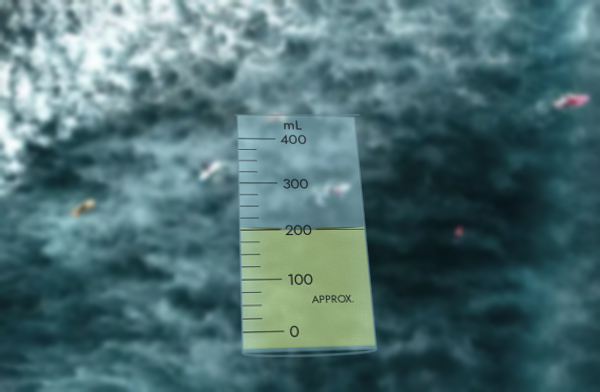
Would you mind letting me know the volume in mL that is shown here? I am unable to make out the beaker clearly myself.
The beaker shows 200 mL
